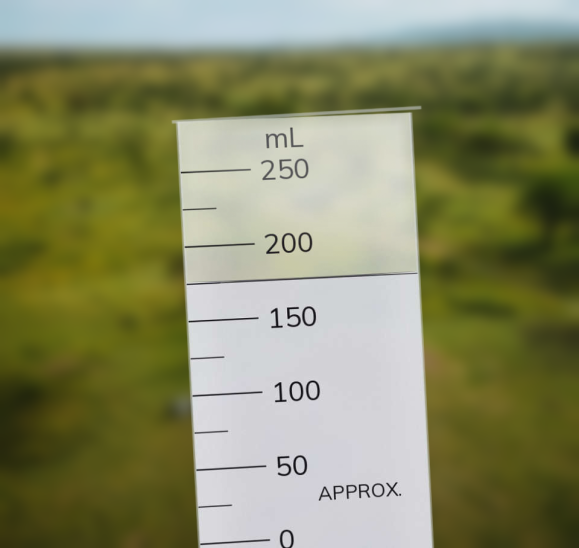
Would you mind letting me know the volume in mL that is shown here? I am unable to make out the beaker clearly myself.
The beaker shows 175 mL
